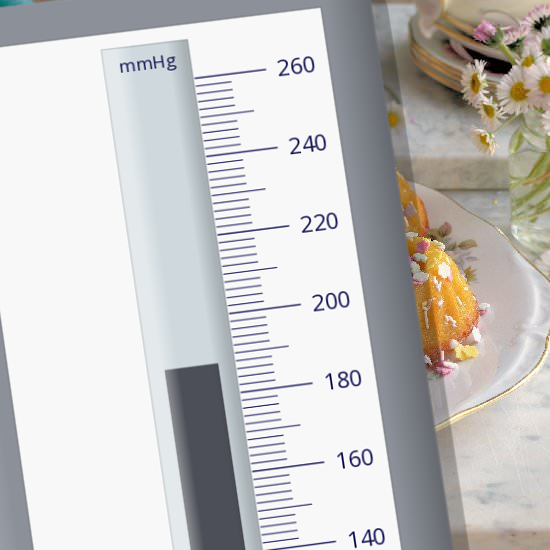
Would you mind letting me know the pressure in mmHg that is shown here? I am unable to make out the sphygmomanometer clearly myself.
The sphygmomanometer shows 188 mmHg
